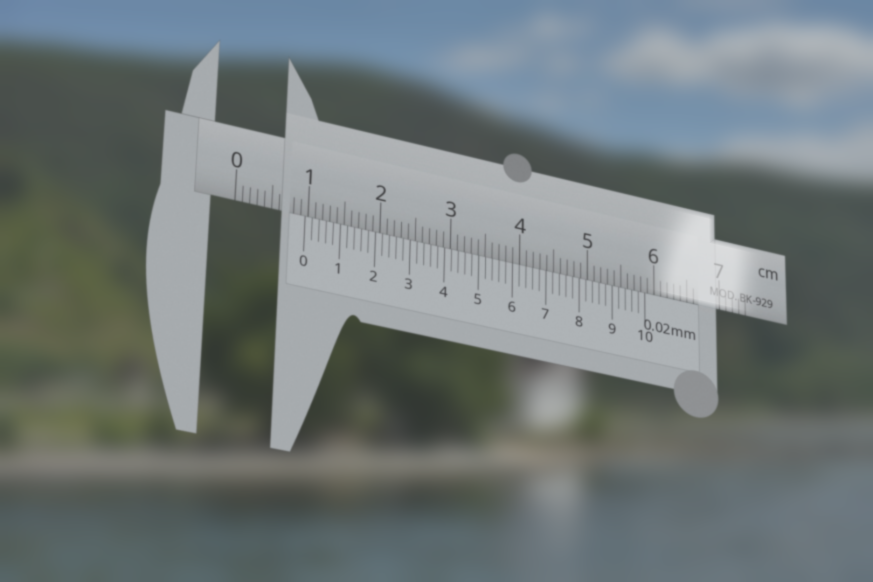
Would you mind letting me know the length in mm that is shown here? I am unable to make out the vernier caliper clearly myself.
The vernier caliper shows 9.6 mm
